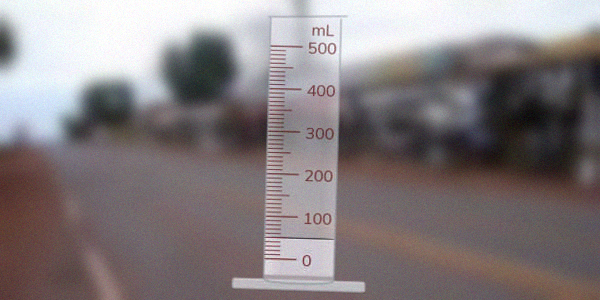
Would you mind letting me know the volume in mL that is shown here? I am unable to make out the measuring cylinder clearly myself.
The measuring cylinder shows 50 mL
